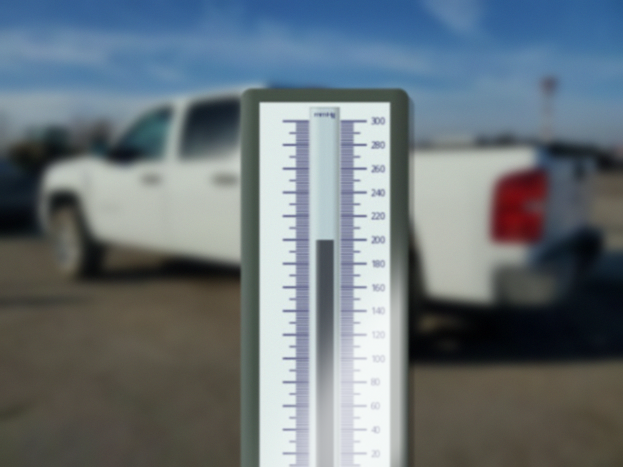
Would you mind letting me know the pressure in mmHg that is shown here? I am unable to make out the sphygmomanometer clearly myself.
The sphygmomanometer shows 200 mmHg
